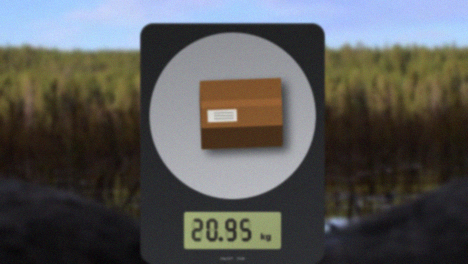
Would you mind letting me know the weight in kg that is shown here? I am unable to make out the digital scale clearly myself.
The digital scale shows 20.95 kg
